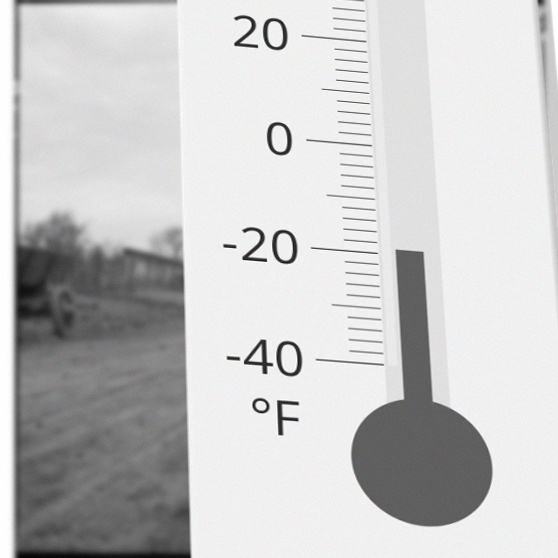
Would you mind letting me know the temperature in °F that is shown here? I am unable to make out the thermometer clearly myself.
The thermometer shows -19 °F
